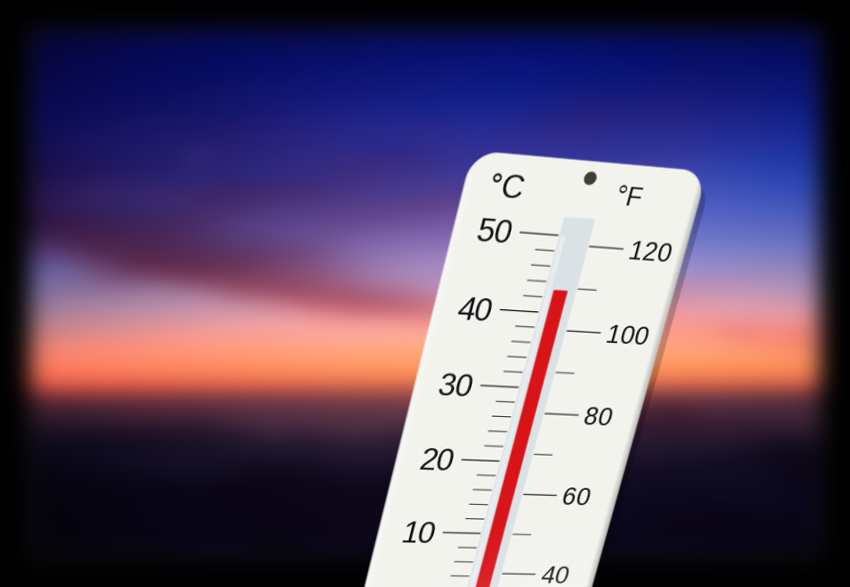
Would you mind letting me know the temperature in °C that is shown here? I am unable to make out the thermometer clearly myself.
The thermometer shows 43 °C
